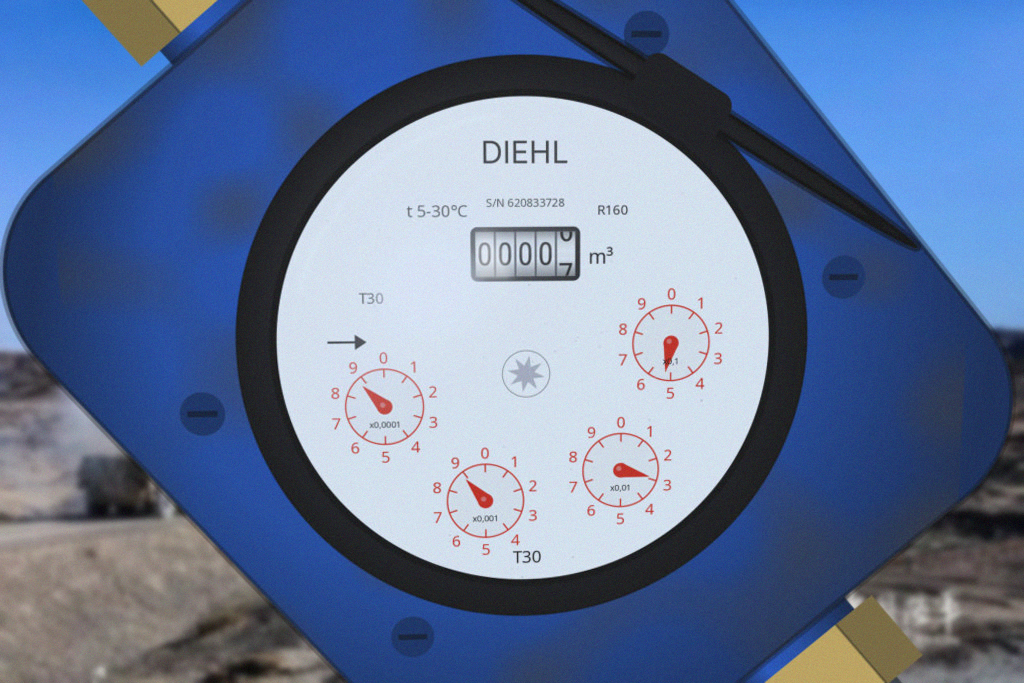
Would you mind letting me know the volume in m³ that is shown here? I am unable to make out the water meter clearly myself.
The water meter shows 6.5288 m³
